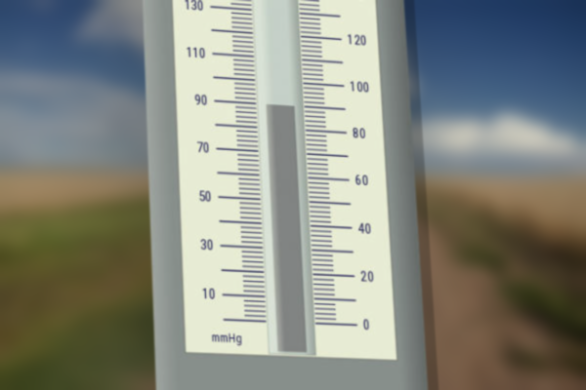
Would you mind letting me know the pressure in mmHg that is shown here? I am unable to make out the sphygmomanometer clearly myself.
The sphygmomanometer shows 90 mmHg
